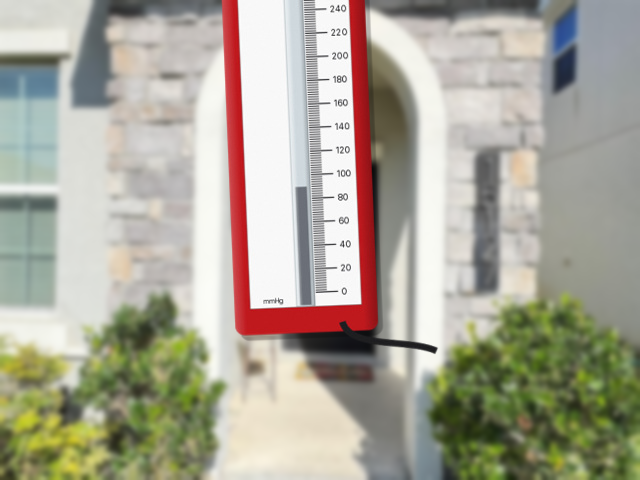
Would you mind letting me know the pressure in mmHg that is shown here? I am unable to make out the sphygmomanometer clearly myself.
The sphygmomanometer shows 90 mmHg
